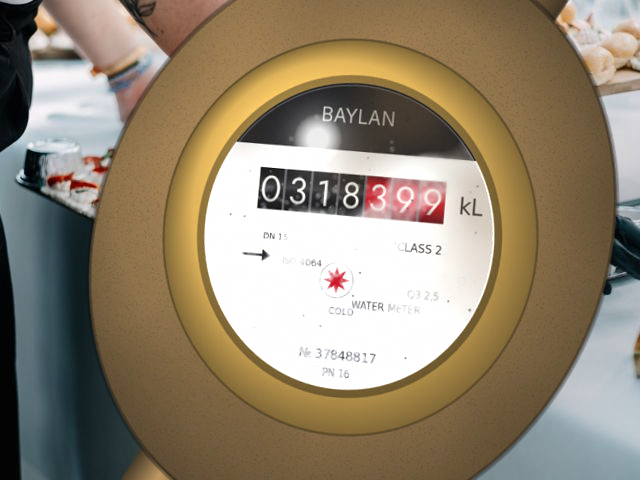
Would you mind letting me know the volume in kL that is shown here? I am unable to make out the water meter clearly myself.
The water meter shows 318.399 kL
